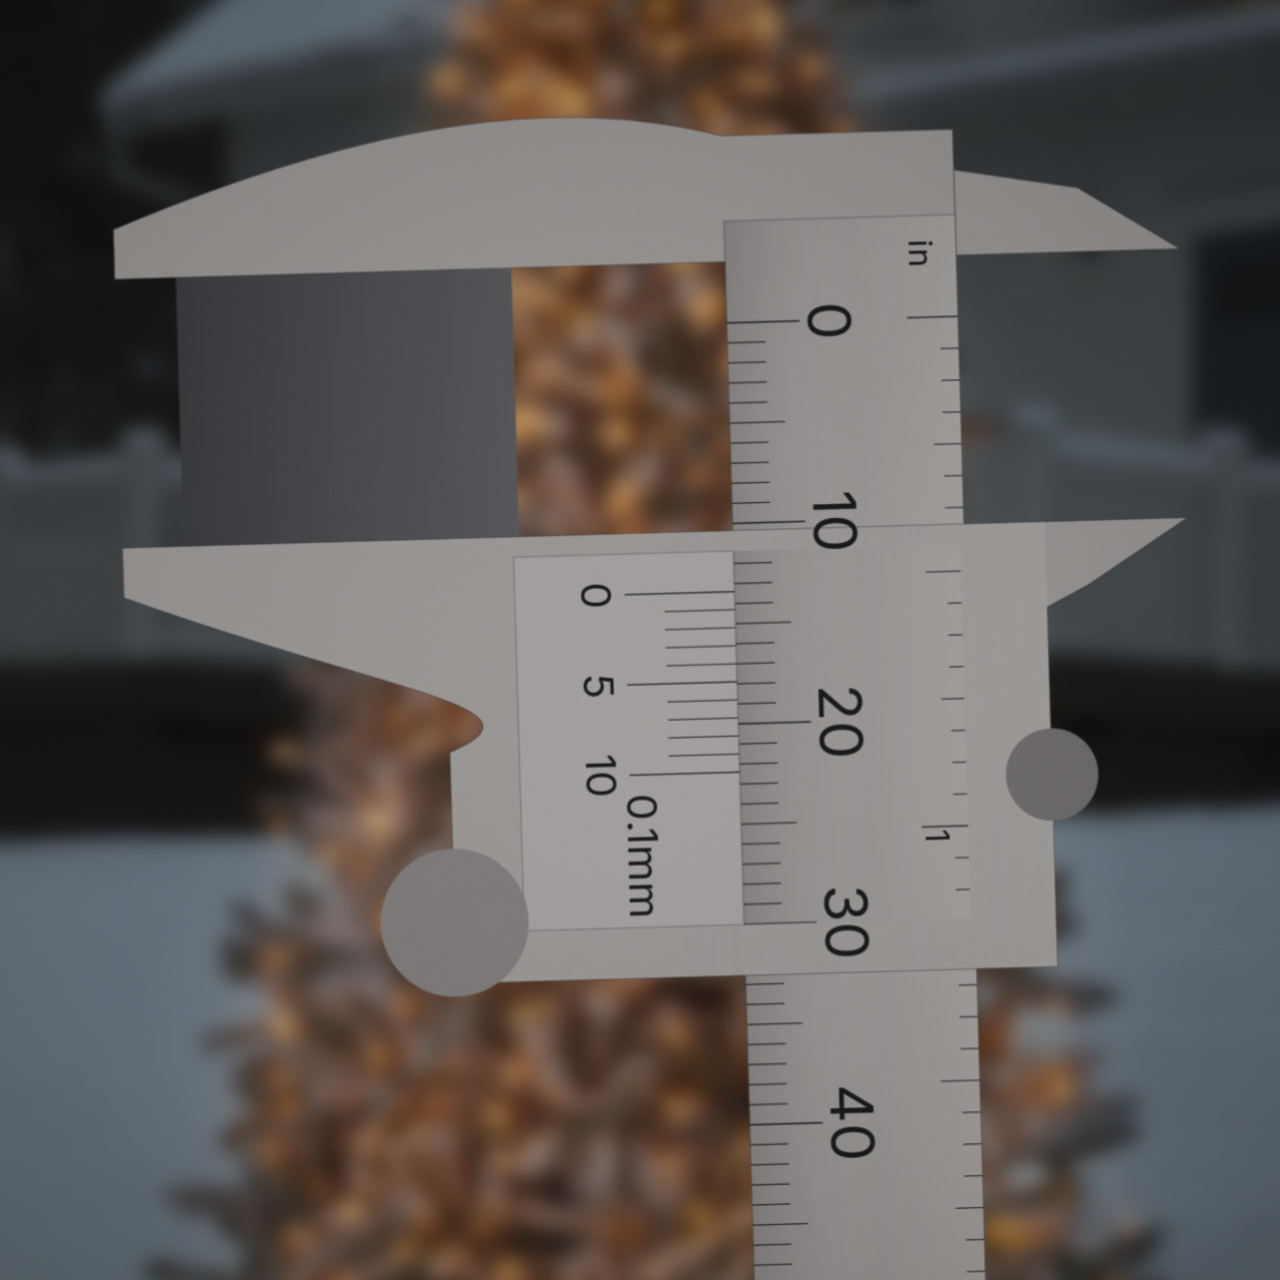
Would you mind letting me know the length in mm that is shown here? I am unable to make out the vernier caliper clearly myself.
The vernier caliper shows 13.4 mm
